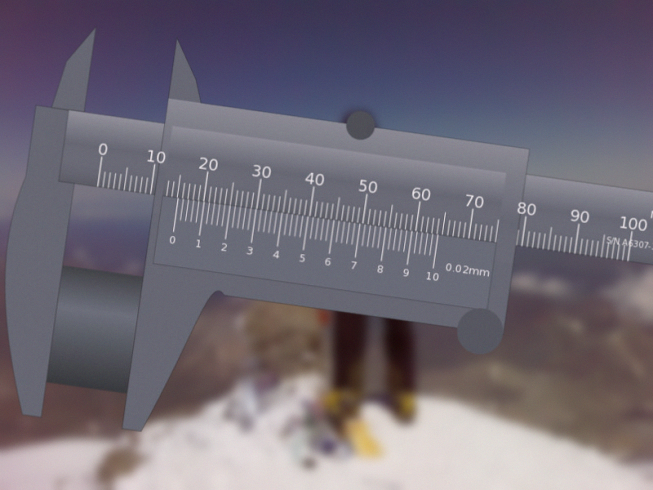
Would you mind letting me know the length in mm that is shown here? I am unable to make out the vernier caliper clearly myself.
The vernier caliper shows 15.2 mm
